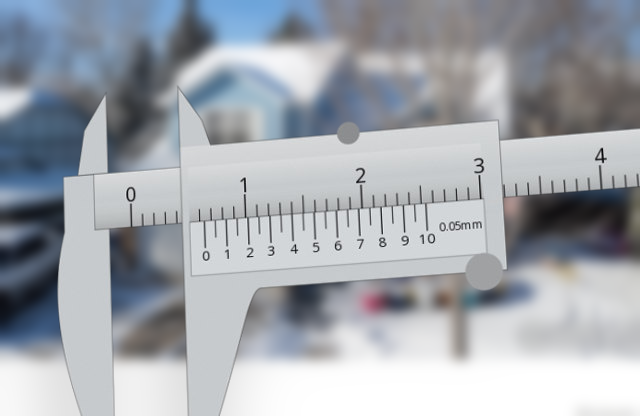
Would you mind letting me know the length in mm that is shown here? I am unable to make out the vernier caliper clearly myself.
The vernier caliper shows 6.4 mm
